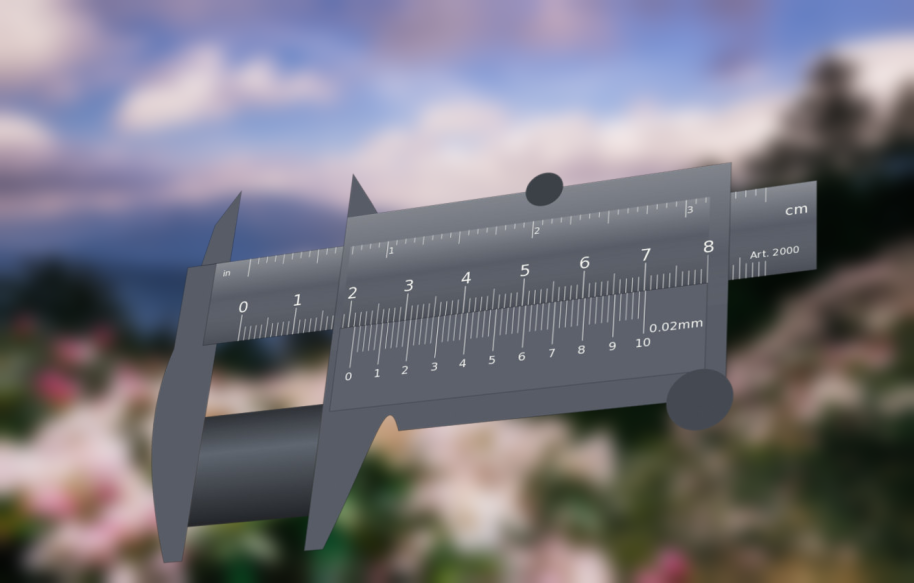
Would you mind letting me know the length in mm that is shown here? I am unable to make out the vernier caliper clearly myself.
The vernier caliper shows 21.2 mm
